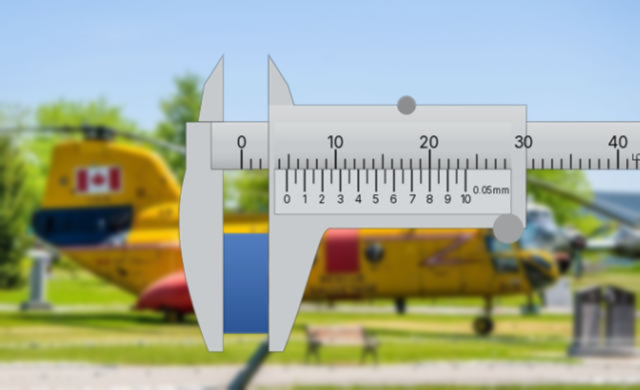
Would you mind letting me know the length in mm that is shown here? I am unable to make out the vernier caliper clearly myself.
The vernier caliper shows 4.8 mm
